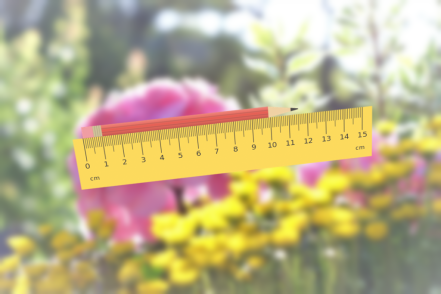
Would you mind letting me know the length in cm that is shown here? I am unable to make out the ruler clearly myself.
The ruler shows 11.5 cm
